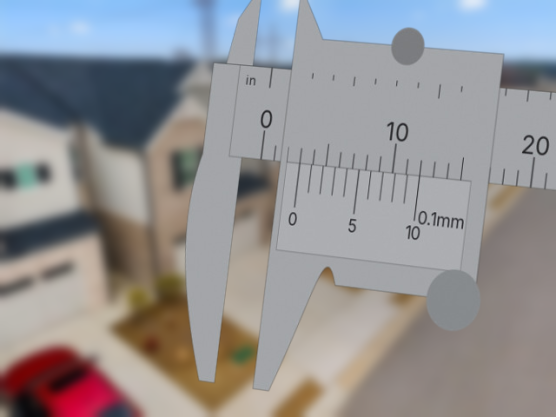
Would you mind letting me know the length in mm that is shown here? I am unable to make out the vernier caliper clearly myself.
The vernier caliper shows 3.0 mm
